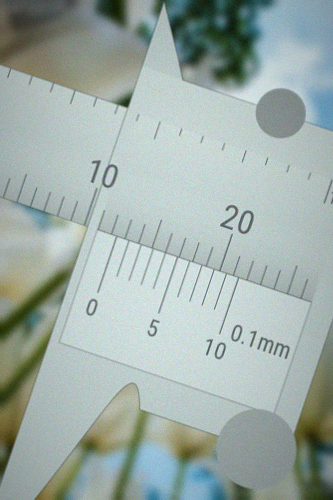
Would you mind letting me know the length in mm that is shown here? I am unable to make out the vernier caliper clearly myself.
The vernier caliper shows 12.4 mm
